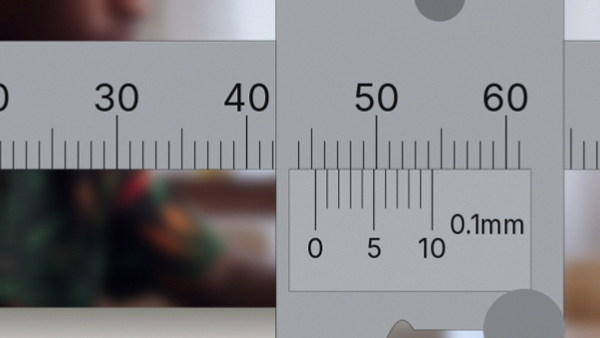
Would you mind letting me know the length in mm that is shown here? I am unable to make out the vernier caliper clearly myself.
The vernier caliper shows 45.3 mm
